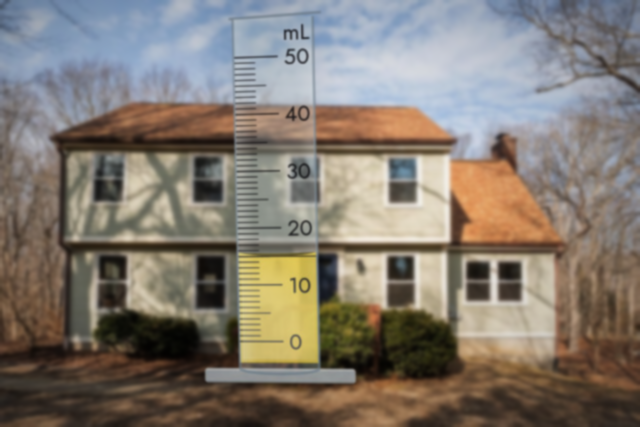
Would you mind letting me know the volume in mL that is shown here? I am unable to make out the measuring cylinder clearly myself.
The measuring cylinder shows 15 mL
